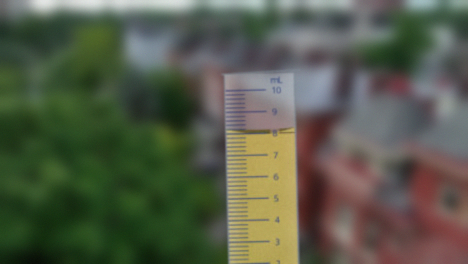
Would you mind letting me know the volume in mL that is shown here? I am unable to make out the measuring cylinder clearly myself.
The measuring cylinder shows 8 mL
